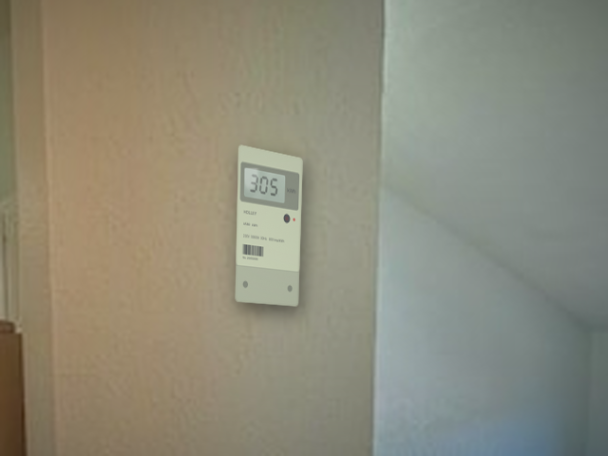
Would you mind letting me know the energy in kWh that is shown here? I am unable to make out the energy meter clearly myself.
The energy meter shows 305 kWh
